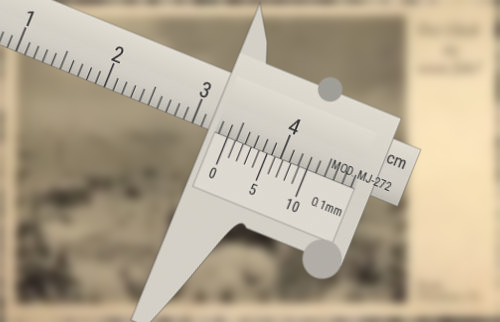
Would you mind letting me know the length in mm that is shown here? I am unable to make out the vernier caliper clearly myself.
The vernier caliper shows 34.0 mm
